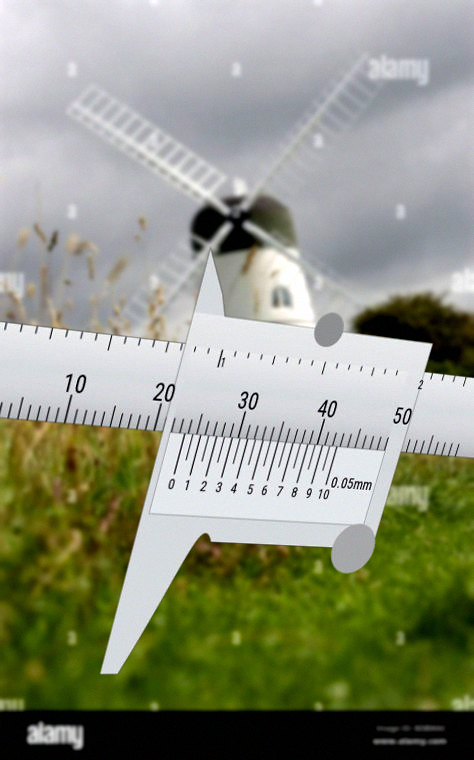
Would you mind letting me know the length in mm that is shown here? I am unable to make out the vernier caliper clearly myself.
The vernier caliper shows 23.6 mm
